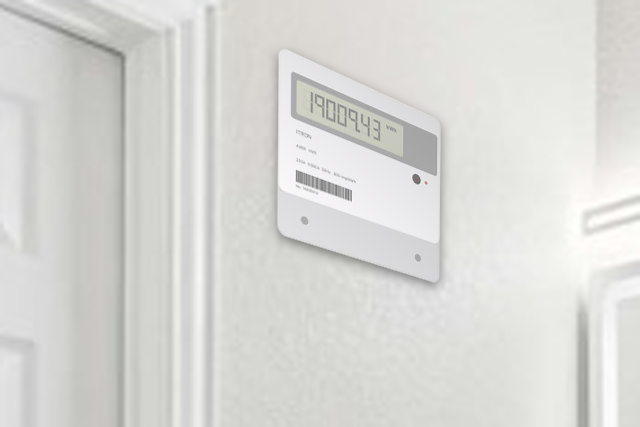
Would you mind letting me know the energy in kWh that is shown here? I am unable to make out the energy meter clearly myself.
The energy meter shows 19009.43 kWh
